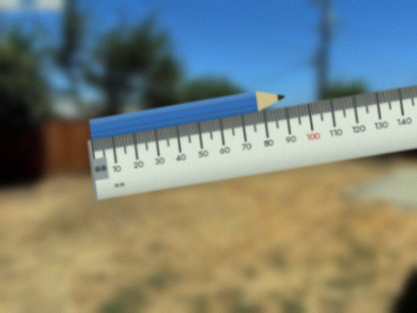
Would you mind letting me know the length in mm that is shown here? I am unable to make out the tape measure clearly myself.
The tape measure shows 90 mm
